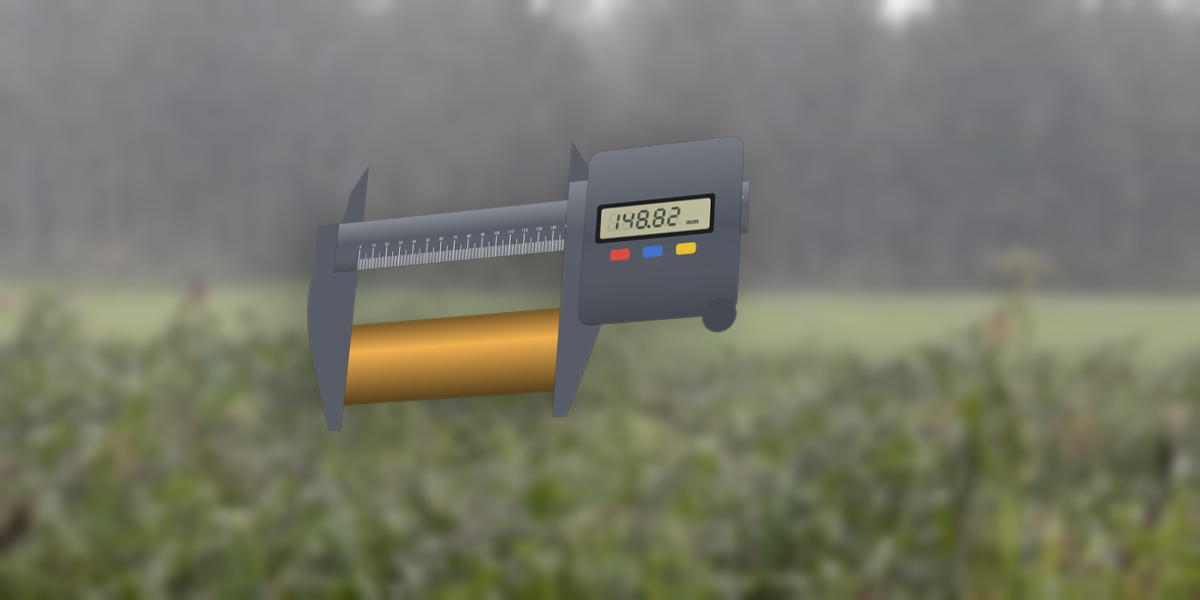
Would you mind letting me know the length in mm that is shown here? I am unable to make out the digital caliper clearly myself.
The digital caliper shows 148.82 mm
